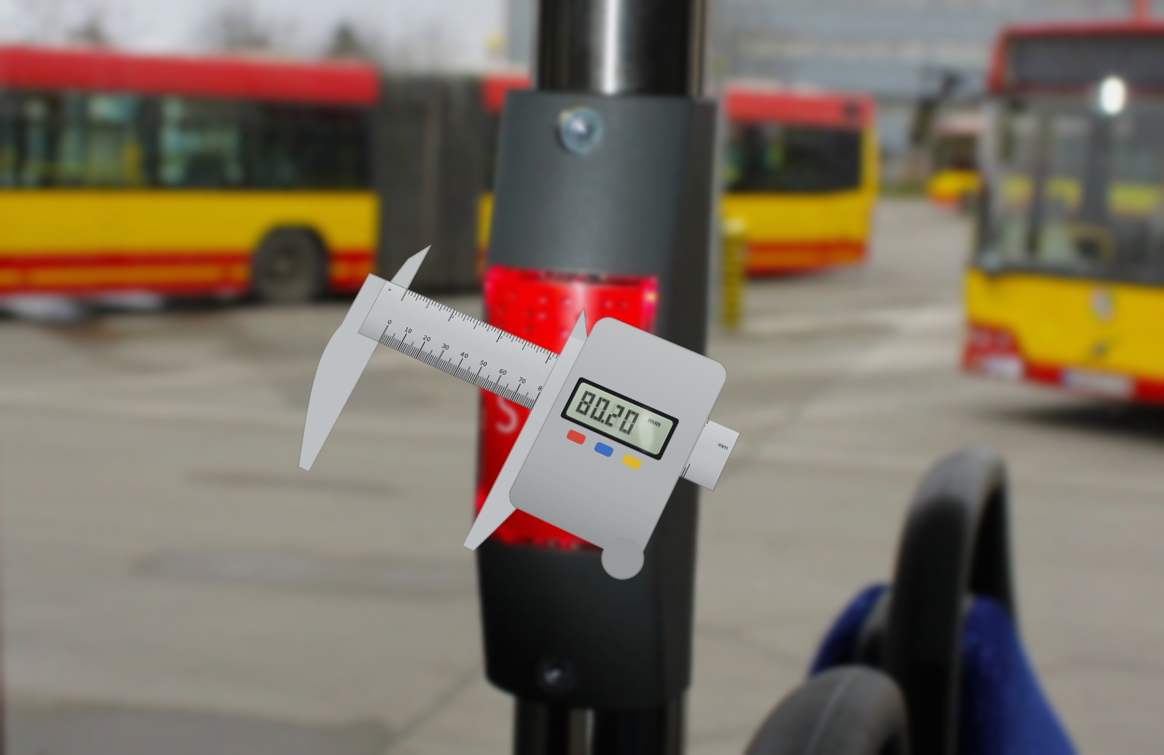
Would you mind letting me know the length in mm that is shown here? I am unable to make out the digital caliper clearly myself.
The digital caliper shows 80.20 mm
